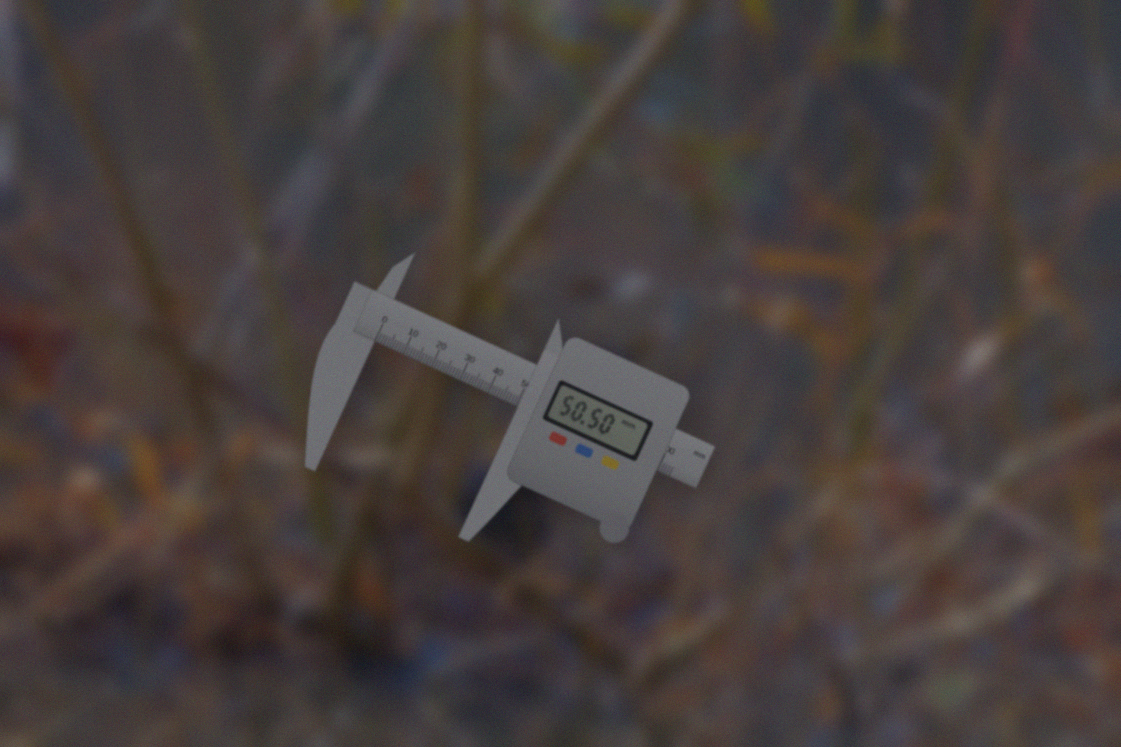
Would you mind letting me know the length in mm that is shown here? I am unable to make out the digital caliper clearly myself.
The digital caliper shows 50.50 mm
